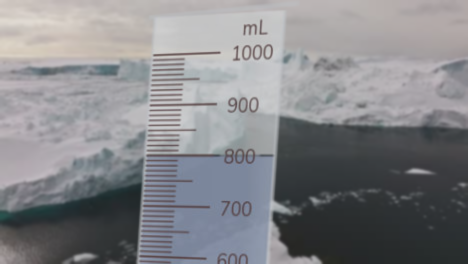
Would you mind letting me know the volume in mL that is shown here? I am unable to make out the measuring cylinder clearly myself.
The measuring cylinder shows 800 mL
